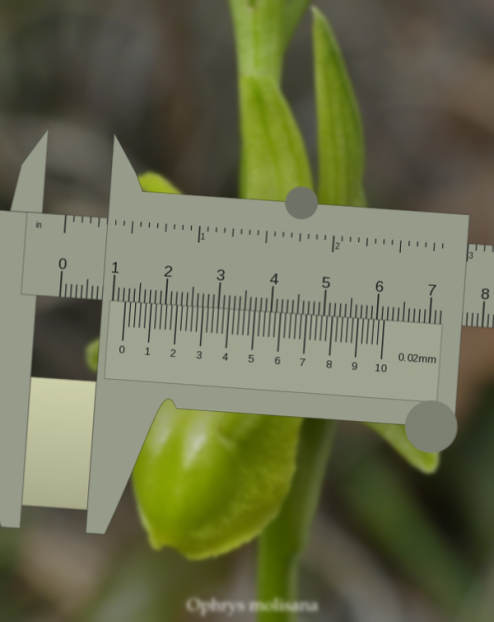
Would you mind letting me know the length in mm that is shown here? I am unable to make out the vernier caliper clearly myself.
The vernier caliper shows 12.4 mm
